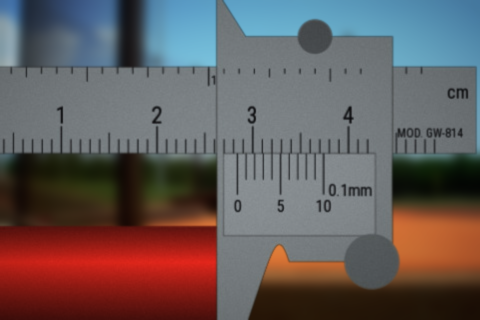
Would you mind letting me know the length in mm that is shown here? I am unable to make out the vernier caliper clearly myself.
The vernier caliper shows 28.4 mm
